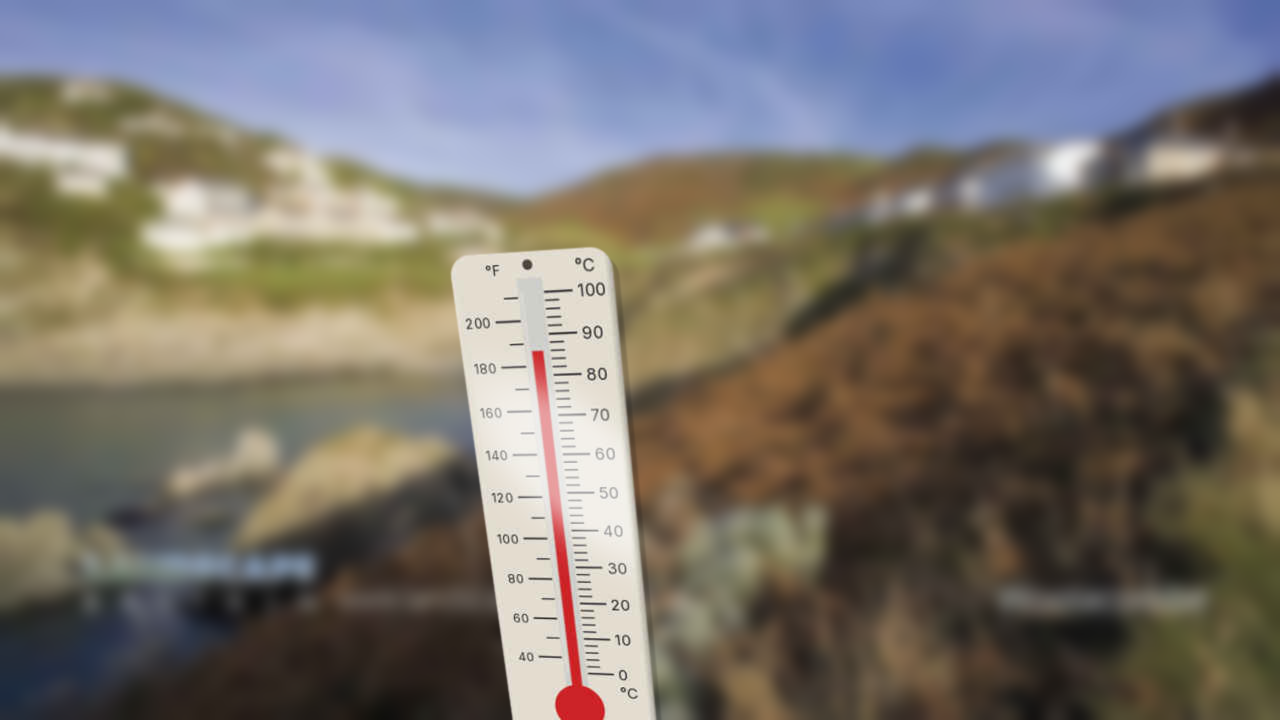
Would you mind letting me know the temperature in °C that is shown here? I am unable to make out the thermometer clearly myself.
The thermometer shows 86 °C
